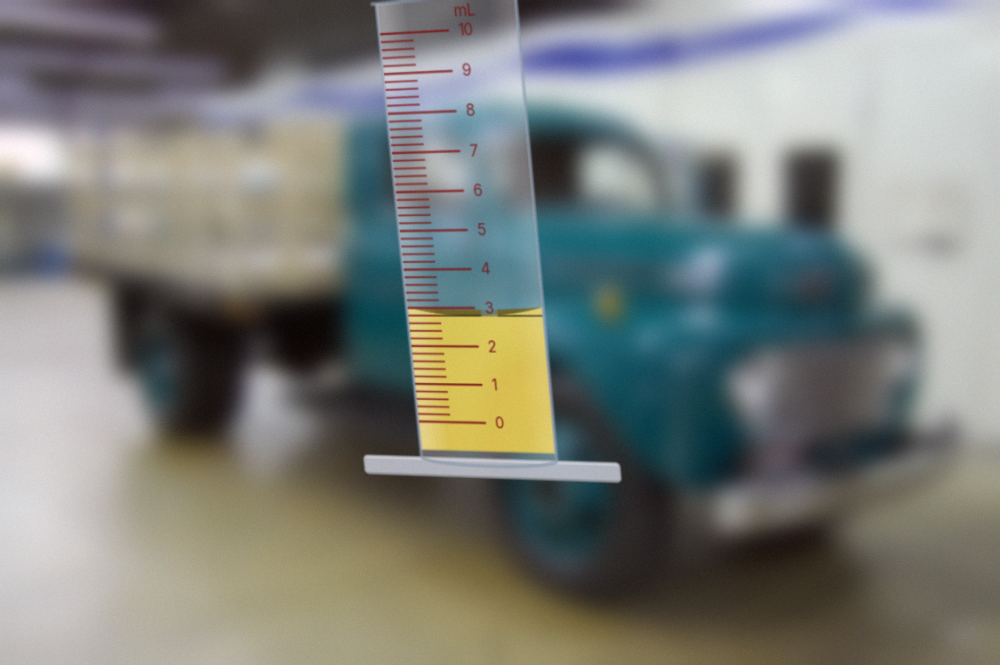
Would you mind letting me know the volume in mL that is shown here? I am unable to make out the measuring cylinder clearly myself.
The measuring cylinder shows 2.8 mL
